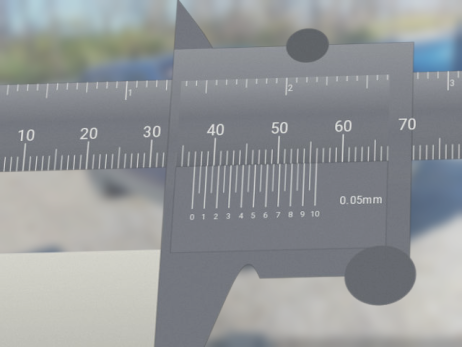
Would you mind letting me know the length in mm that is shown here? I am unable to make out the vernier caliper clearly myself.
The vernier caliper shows 37.0 mm
